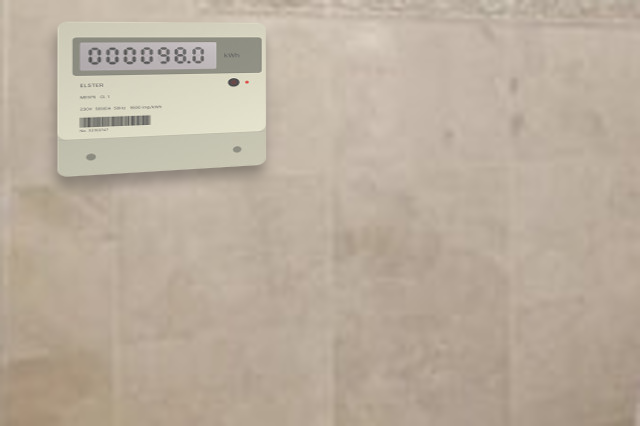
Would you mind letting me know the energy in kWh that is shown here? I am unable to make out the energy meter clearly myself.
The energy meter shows 98.0 kWh
